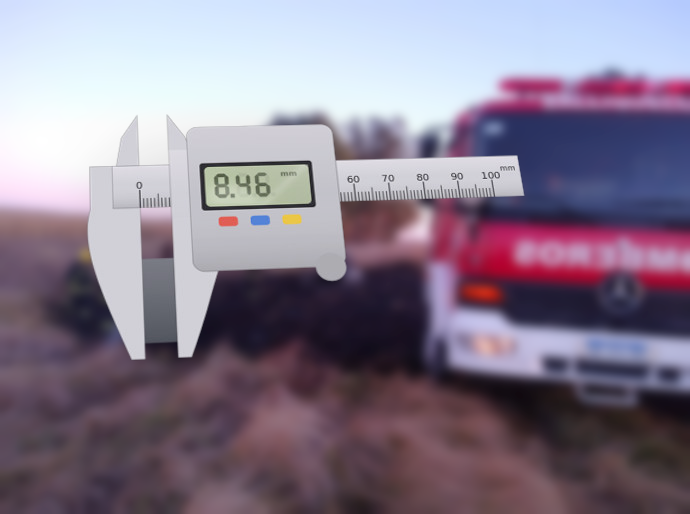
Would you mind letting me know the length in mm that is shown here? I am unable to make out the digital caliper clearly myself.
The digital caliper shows 8.46 mm
